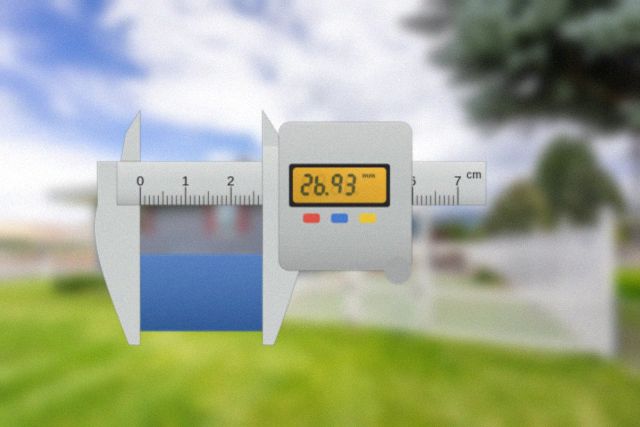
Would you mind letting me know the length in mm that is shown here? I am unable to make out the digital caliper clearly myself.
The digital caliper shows 26.93 mm
